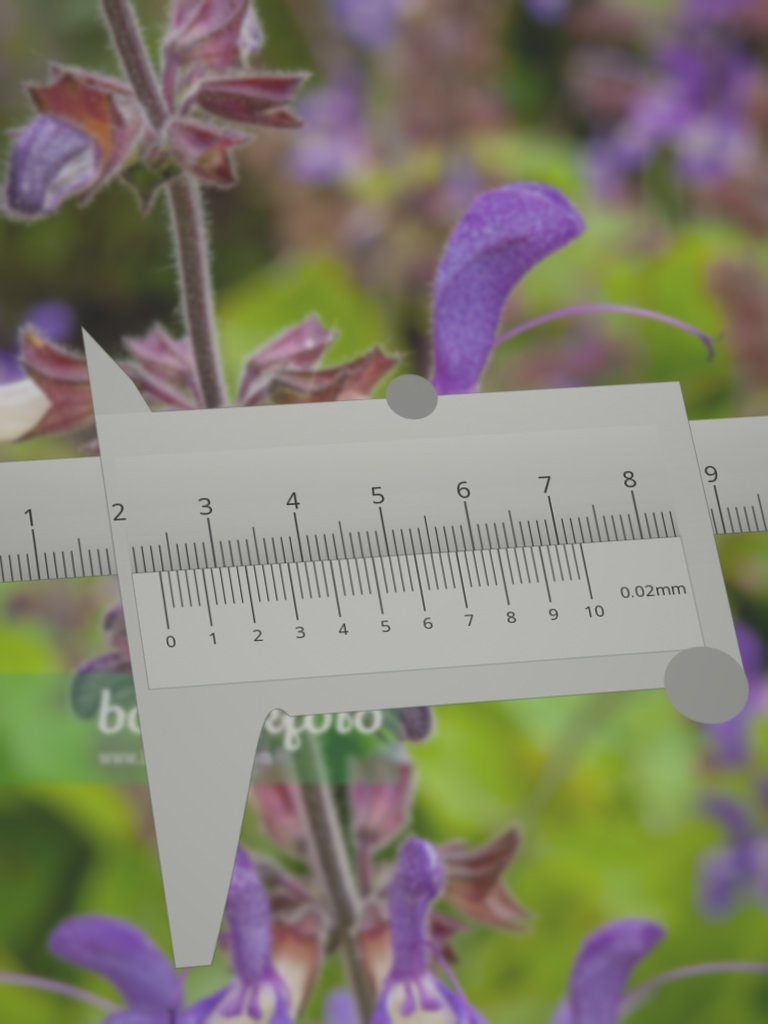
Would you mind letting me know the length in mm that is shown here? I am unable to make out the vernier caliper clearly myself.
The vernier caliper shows 23.6 mm
